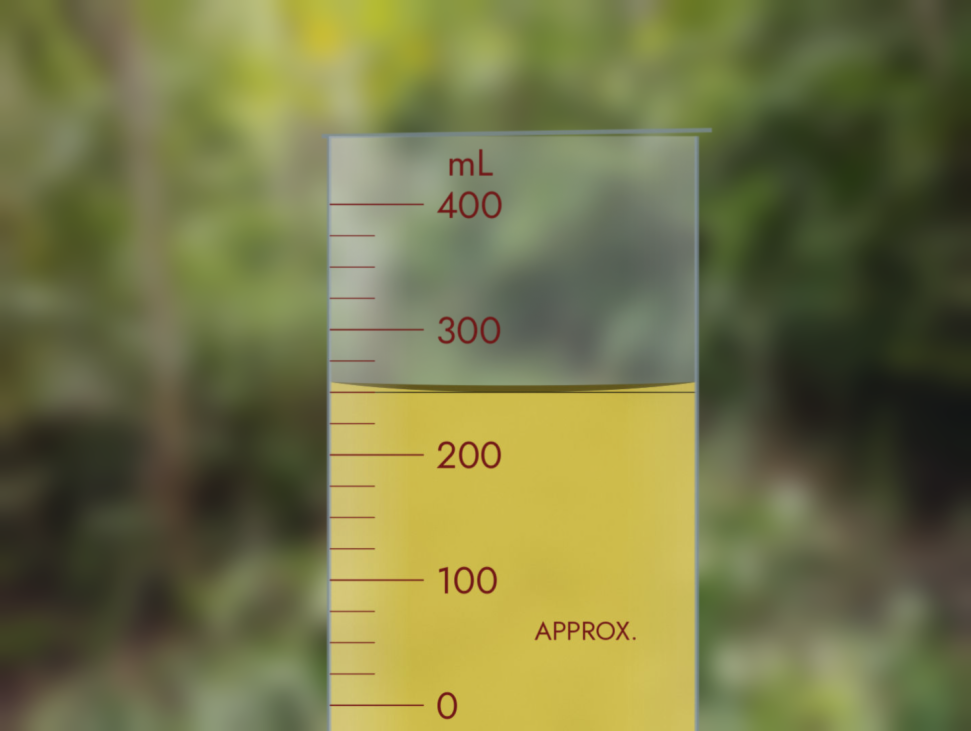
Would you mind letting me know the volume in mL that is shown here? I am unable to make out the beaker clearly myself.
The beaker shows 250 mL
